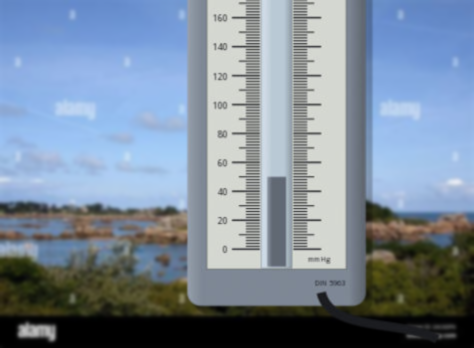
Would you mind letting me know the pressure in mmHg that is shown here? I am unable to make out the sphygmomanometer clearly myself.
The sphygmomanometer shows 50 mmHg
